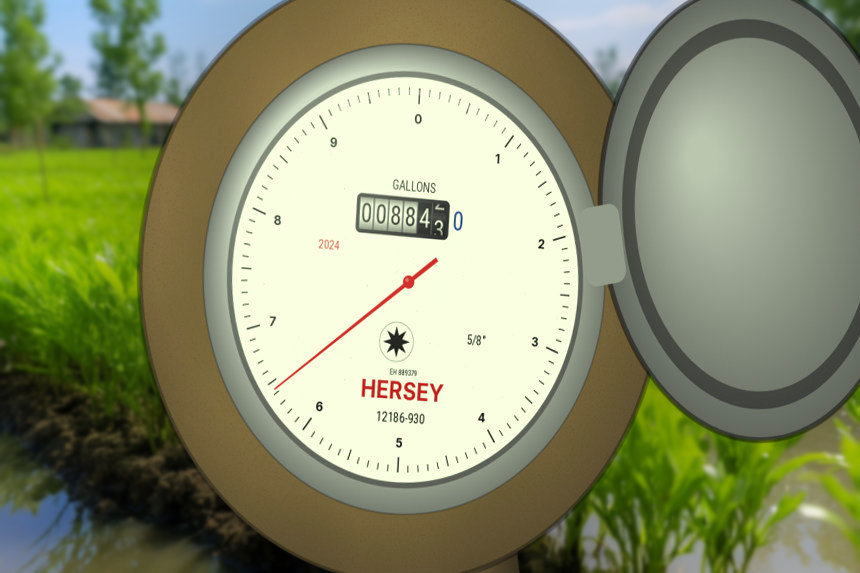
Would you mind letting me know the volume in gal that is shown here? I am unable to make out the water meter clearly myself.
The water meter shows 88426.4 gal
